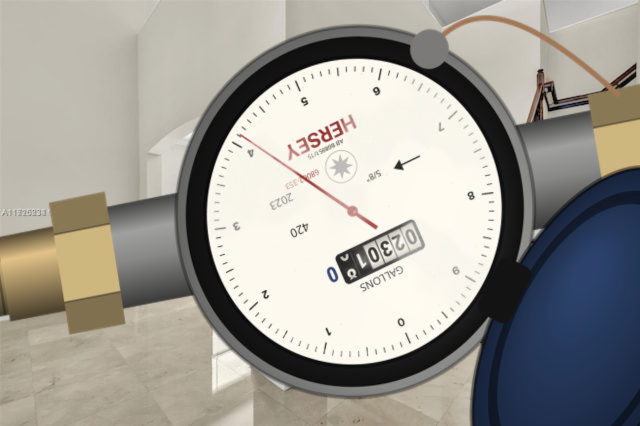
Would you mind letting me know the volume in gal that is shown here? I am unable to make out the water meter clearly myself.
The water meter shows 230184.1 gal
